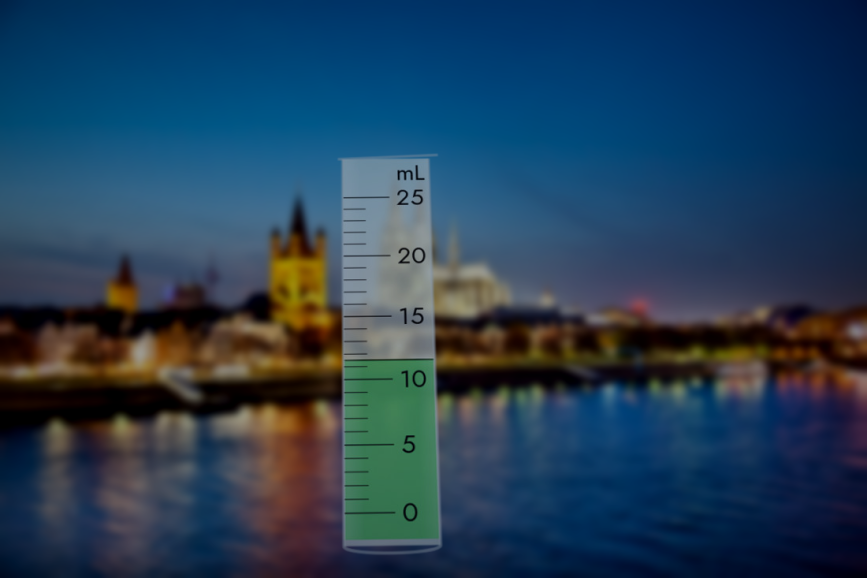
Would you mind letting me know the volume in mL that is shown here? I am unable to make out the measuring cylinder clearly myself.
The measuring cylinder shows 11.5 mL
